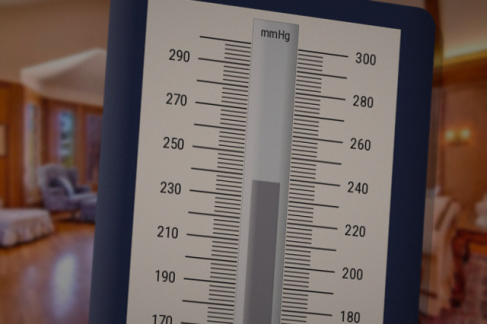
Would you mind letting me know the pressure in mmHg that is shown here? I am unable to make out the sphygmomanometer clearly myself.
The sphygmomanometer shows 238 mmHg
